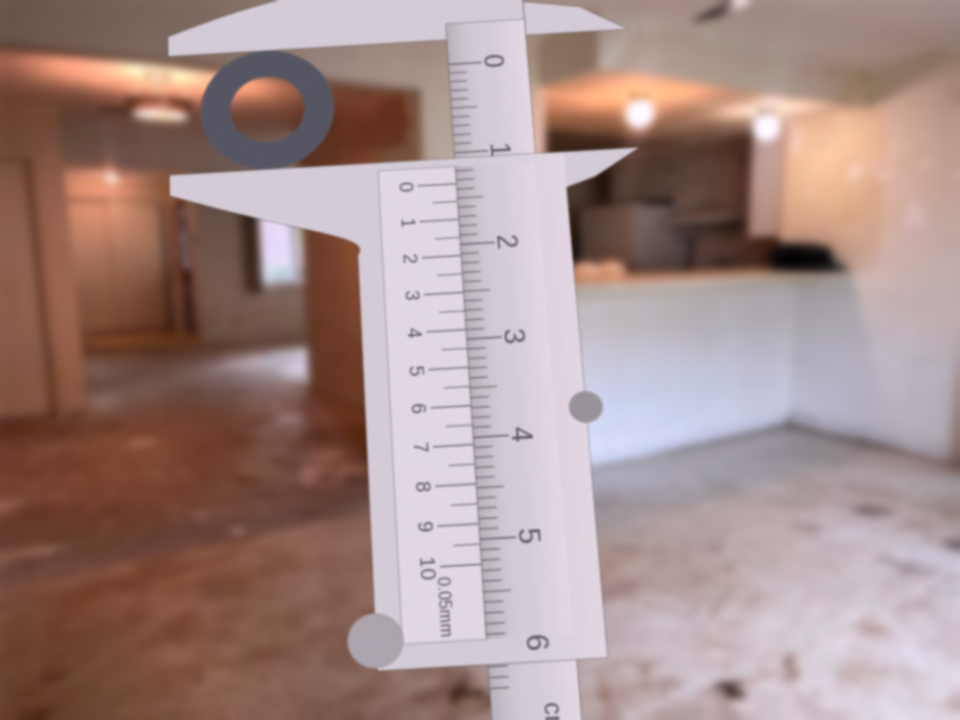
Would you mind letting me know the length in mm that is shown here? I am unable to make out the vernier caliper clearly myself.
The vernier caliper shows 13.4 mm
